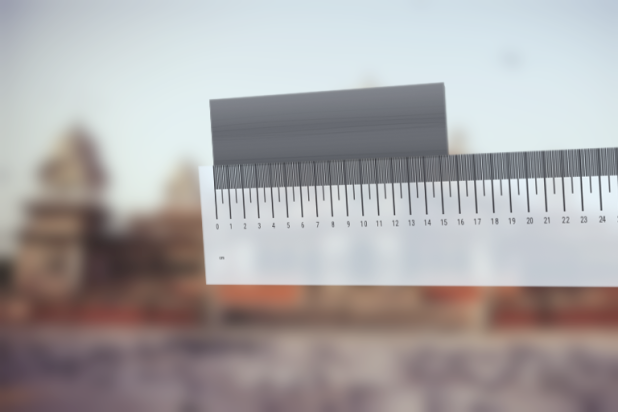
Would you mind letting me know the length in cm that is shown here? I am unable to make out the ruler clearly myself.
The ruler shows 15.5 cm
